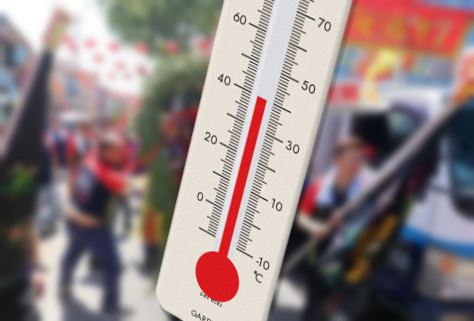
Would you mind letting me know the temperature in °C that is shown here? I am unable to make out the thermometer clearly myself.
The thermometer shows 40 °C
